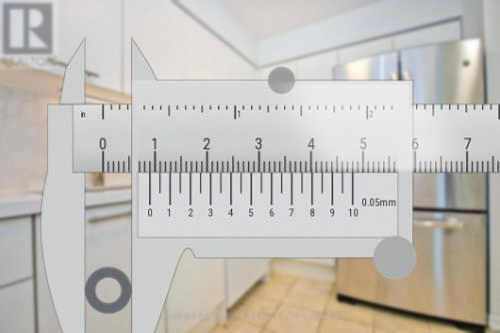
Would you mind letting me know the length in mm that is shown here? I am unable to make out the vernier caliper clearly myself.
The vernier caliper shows 9.0 mm
